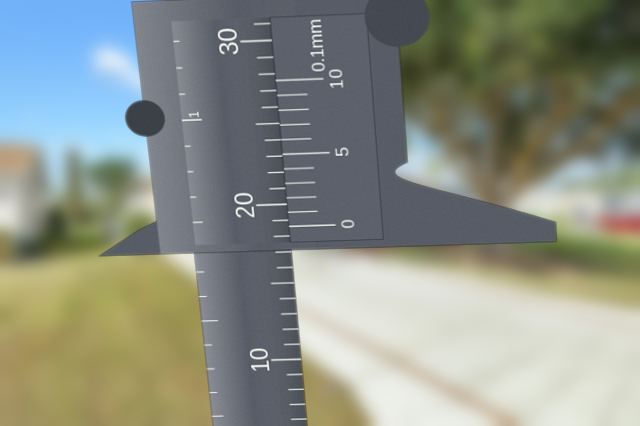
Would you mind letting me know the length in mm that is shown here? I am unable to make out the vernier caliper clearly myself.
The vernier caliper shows 18.6 mm
